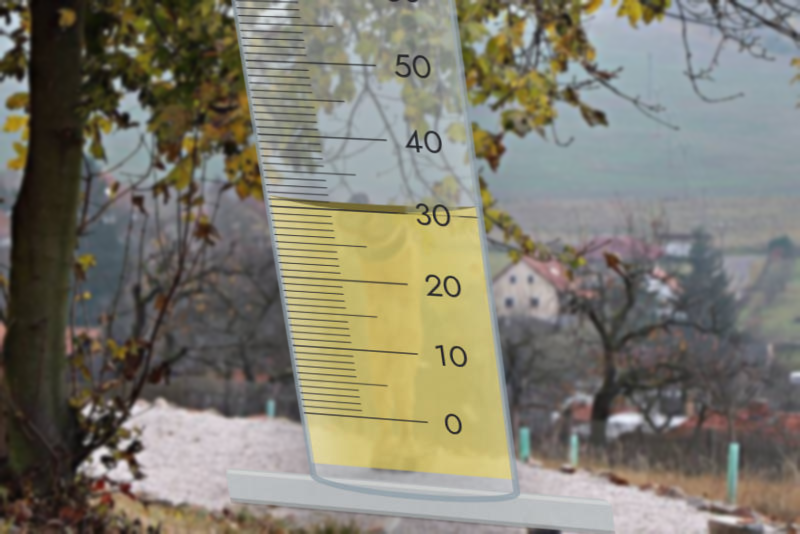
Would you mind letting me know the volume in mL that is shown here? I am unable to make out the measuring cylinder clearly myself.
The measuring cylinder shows 30 mL
